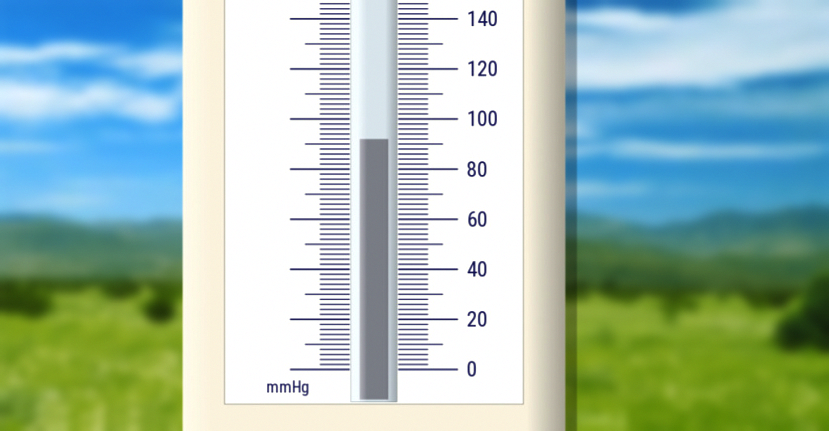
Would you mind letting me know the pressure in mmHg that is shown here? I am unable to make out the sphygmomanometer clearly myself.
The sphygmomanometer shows 92 mmHg
